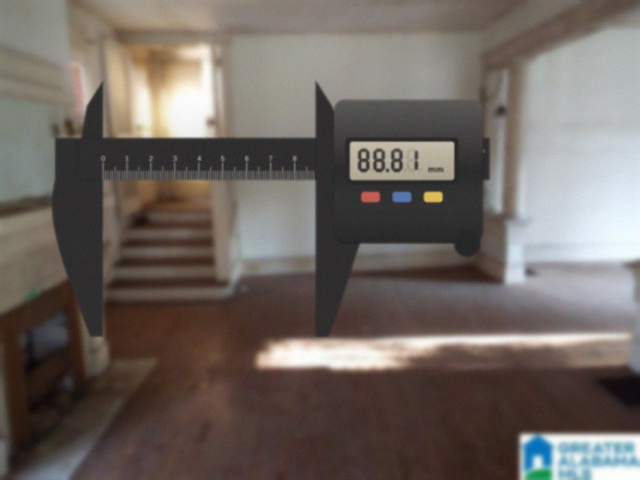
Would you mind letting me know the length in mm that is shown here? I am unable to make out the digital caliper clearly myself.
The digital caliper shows 88.81 mm
